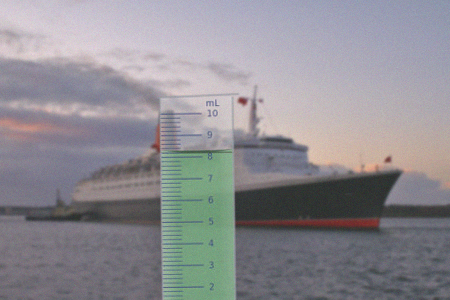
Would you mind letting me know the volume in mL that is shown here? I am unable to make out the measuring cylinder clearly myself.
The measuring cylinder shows 8.2 mL
